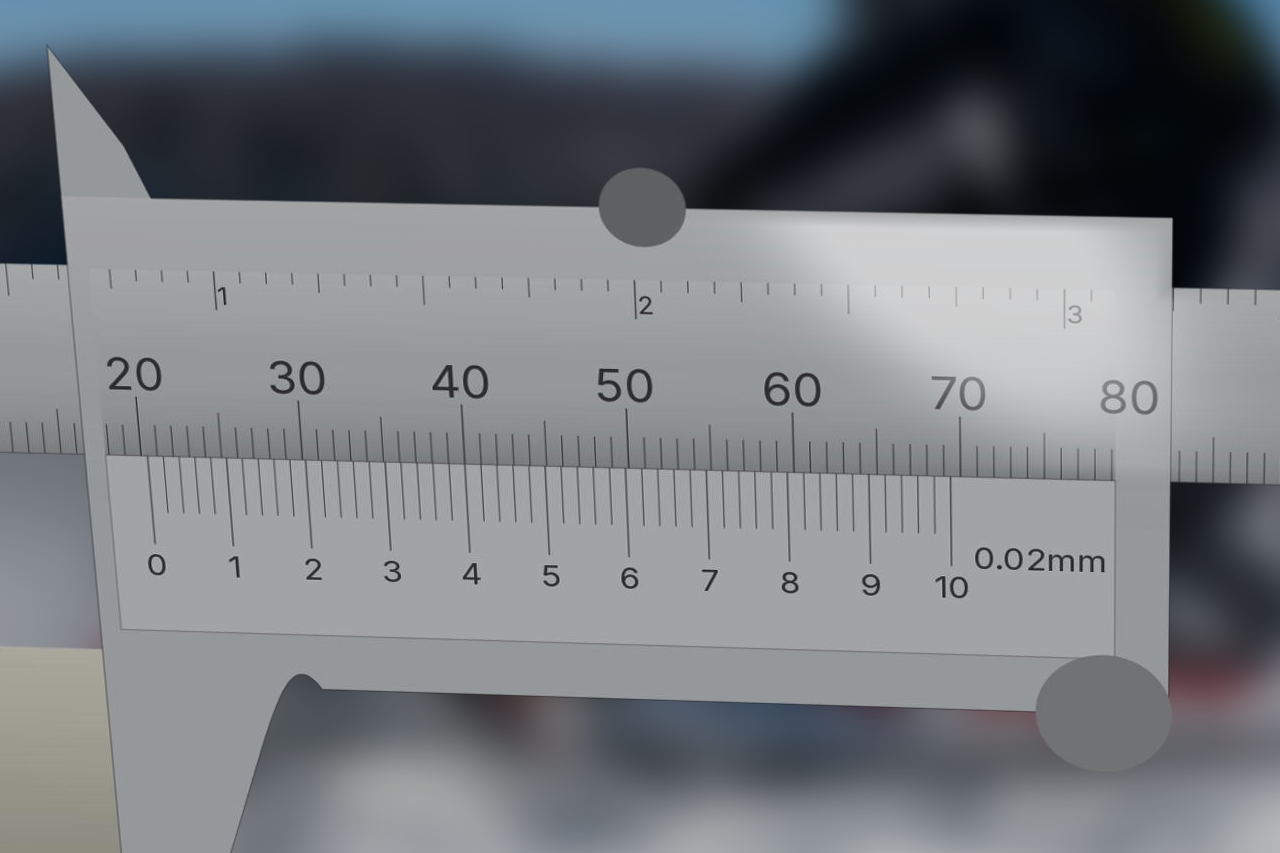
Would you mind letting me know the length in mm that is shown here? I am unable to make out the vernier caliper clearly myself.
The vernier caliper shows 20.4 mm
